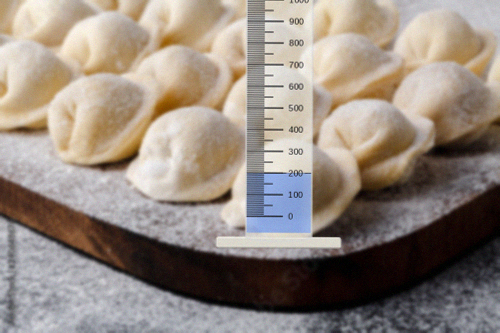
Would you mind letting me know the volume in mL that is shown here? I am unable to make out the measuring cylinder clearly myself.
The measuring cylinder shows 200 mL
